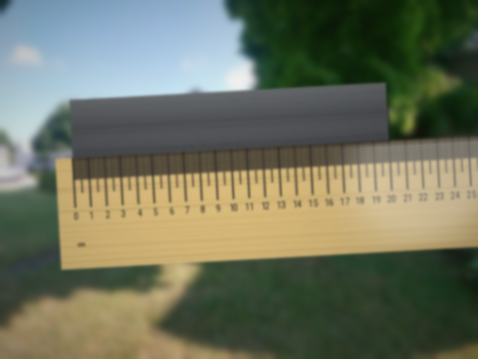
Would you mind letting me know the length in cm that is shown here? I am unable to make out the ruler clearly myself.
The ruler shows 20 cm
